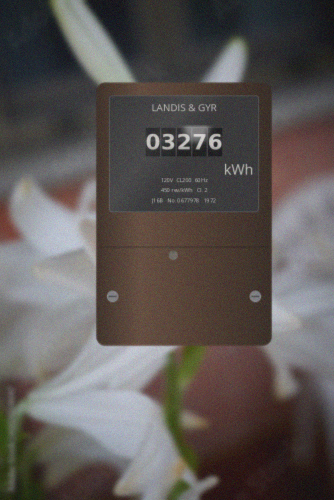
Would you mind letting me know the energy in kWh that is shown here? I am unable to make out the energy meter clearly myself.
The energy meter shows 3276 kWh
